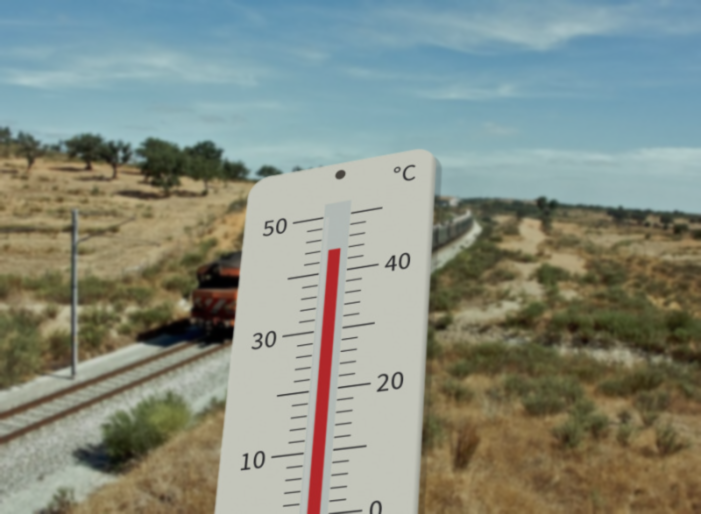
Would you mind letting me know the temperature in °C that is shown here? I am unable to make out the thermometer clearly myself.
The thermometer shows 44 °C
